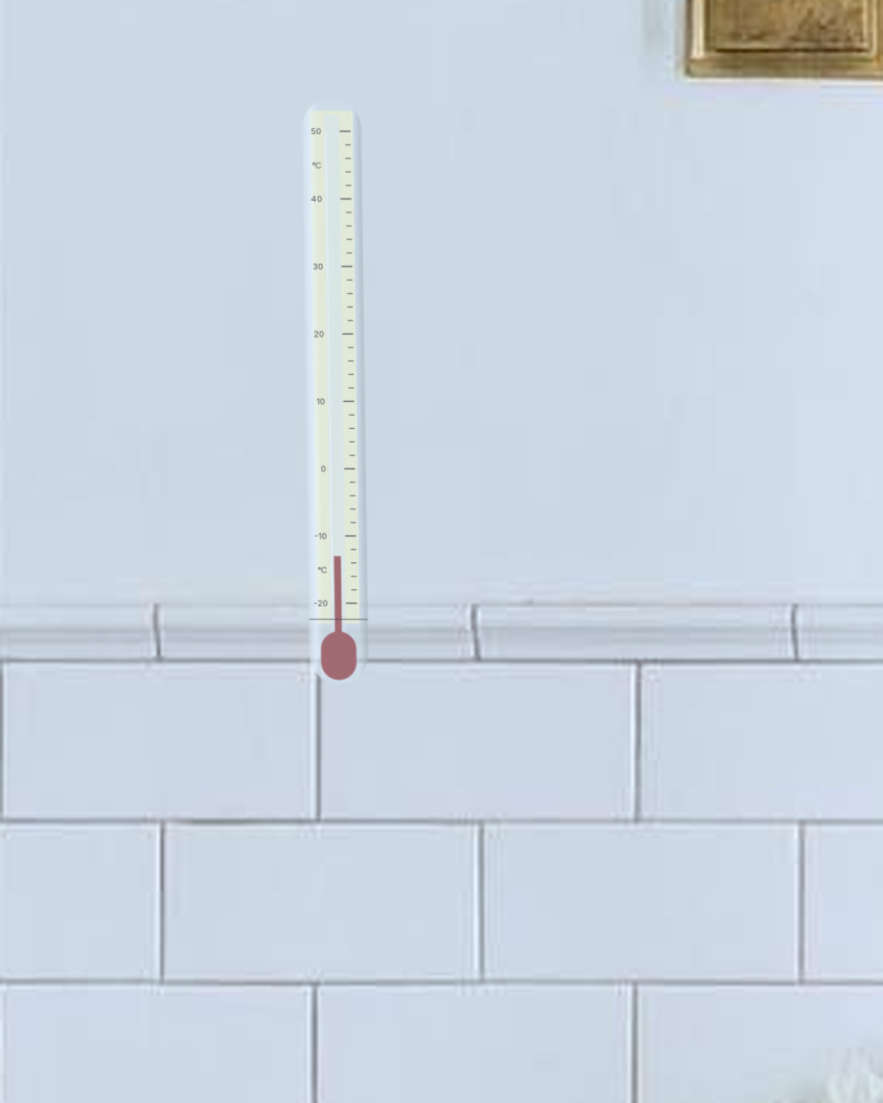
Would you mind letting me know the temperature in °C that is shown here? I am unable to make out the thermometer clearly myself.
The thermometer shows -13 °C
